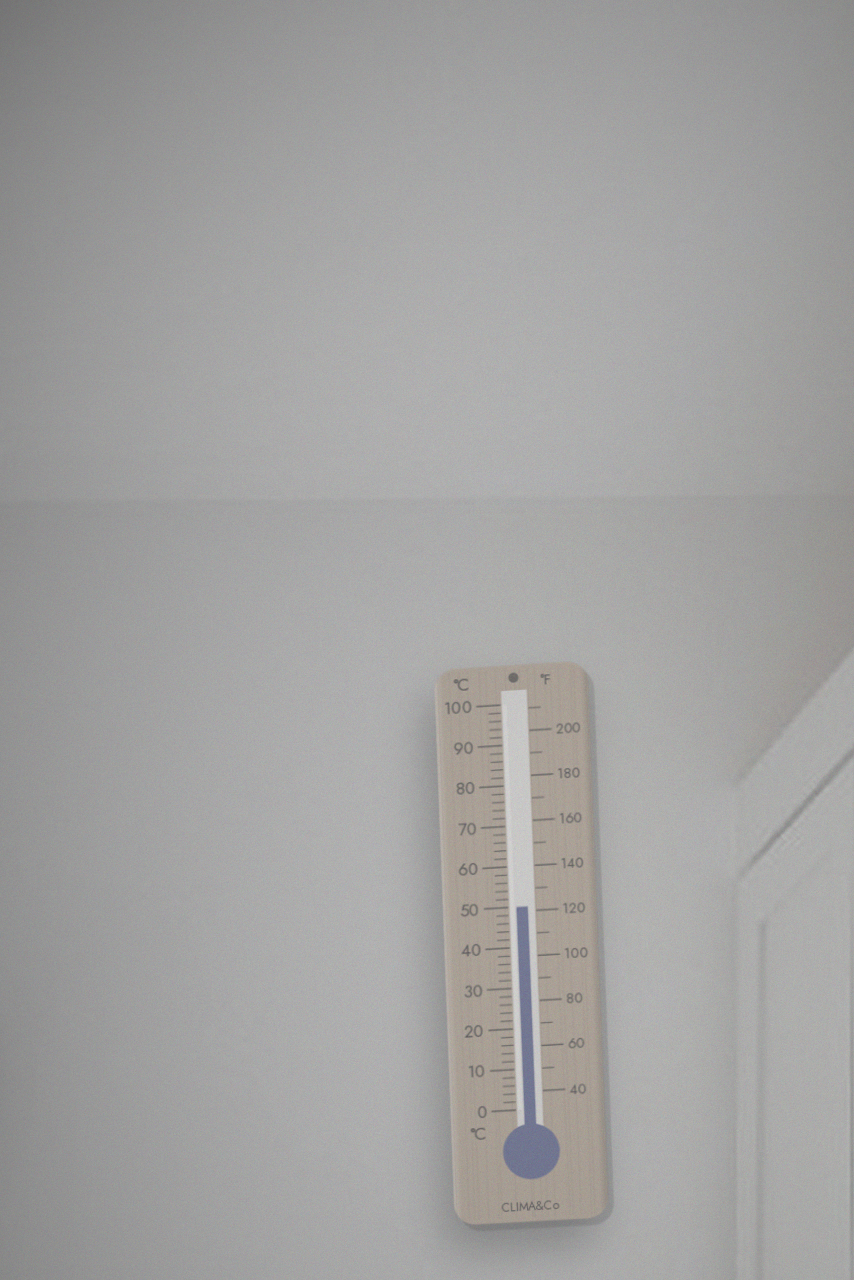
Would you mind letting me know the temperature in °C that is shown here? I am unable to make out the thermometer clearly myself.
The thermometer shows 50 °C
